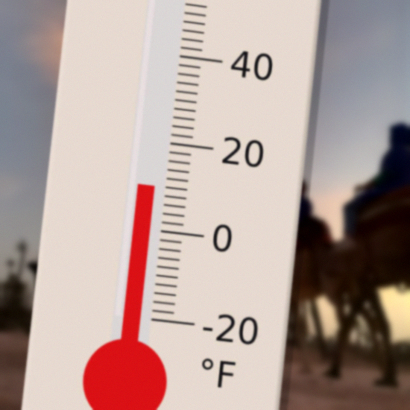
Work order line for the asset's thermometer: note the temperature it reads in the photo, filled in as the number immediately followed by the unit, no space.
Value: 10°F
